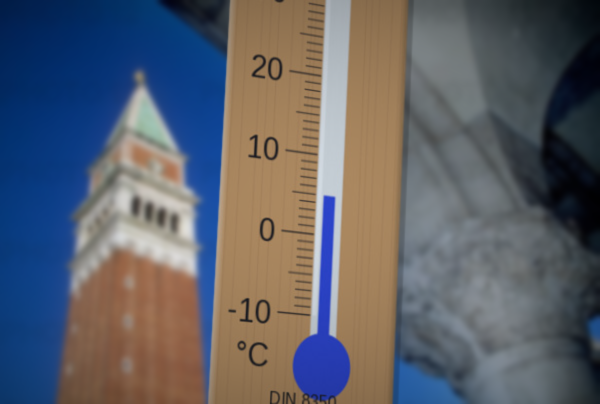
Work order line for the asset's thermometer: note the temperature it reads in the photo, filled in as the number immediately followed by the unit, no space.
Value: 5°C
